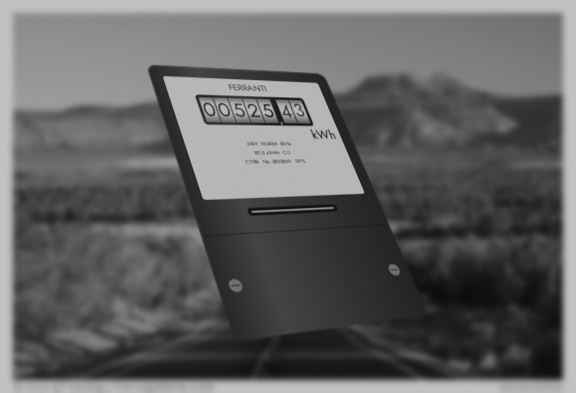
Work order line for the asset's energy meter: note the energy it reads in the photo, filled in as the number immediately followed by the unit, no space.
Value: 525.43kWh
